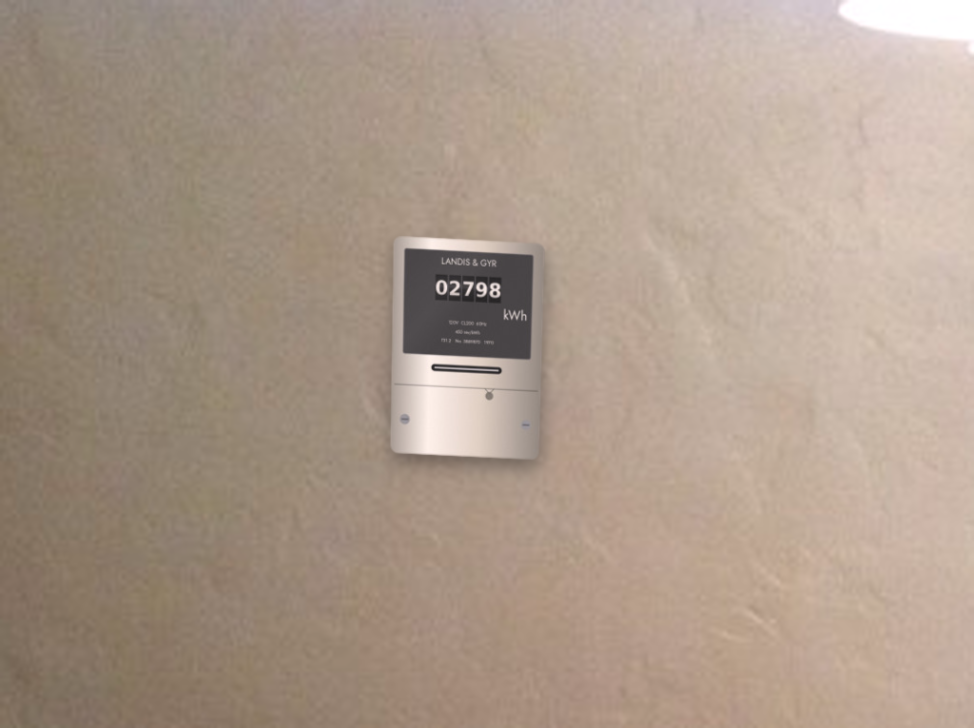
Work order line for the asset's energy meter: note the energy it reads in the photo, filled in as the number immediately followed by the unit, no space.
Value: 2798kWh
